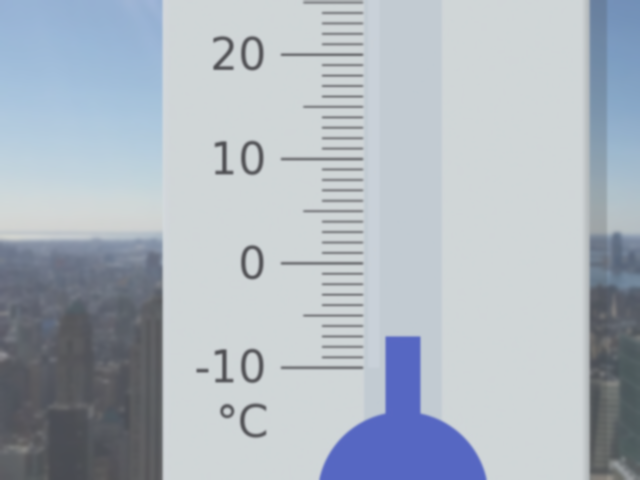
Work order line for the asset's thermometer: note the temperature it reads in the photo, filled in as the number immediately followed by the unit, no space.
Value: -7°C
